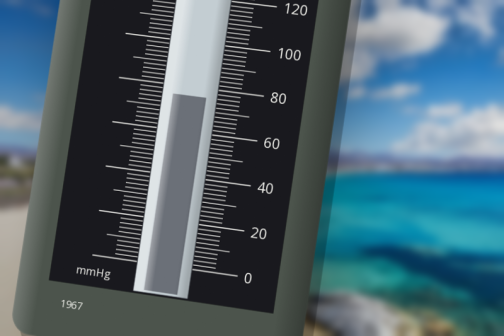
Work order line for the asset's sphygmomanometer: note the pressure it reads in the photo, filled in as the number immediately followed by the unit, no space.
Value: 76mmHg
